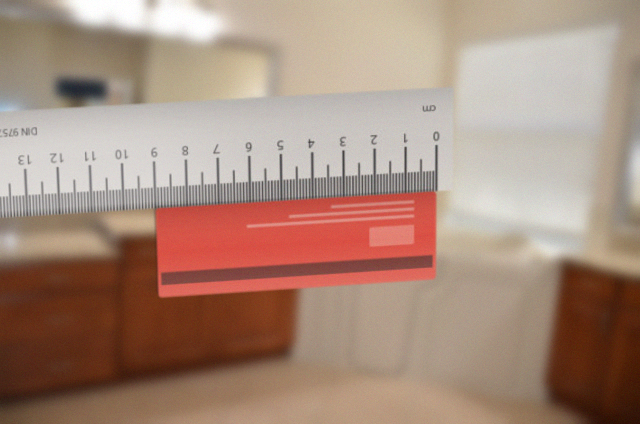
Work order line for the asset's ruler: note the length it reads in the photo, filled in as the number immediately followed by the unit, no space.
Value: 9cm
